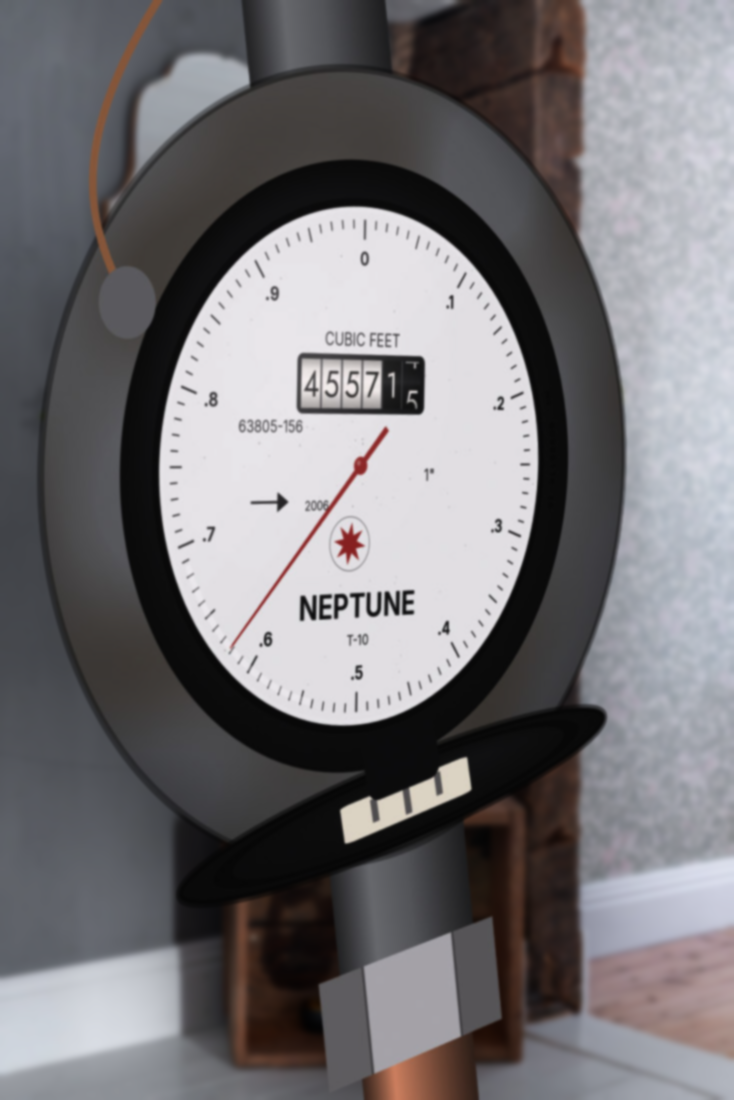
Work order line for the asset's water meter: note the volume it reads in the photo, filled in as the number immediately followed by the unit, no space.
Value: 455714.62ft³
